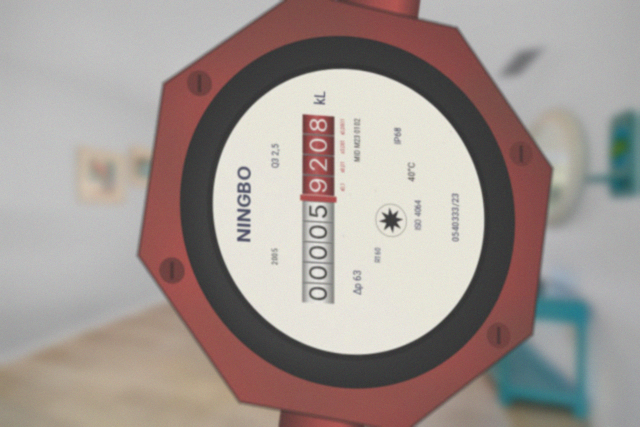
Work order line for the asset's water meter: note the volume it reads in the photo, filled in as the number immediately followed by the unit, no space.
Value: 5.9208kL
